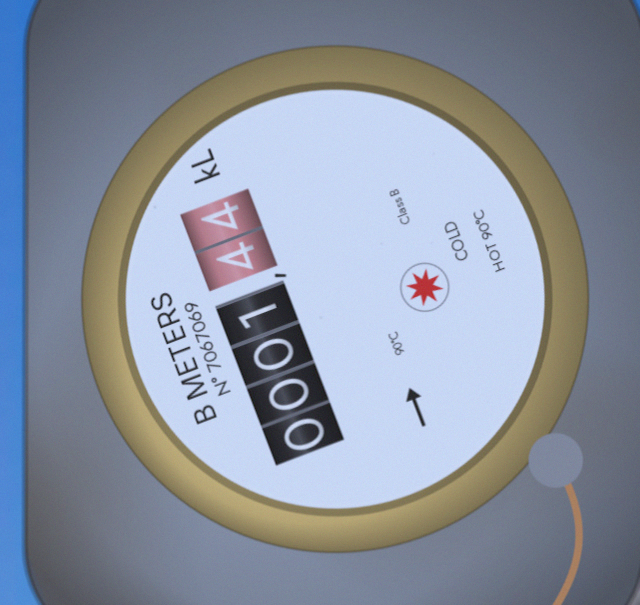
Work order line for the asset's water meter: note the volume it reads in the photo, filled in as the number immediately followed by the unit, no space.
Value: 1.44kL
